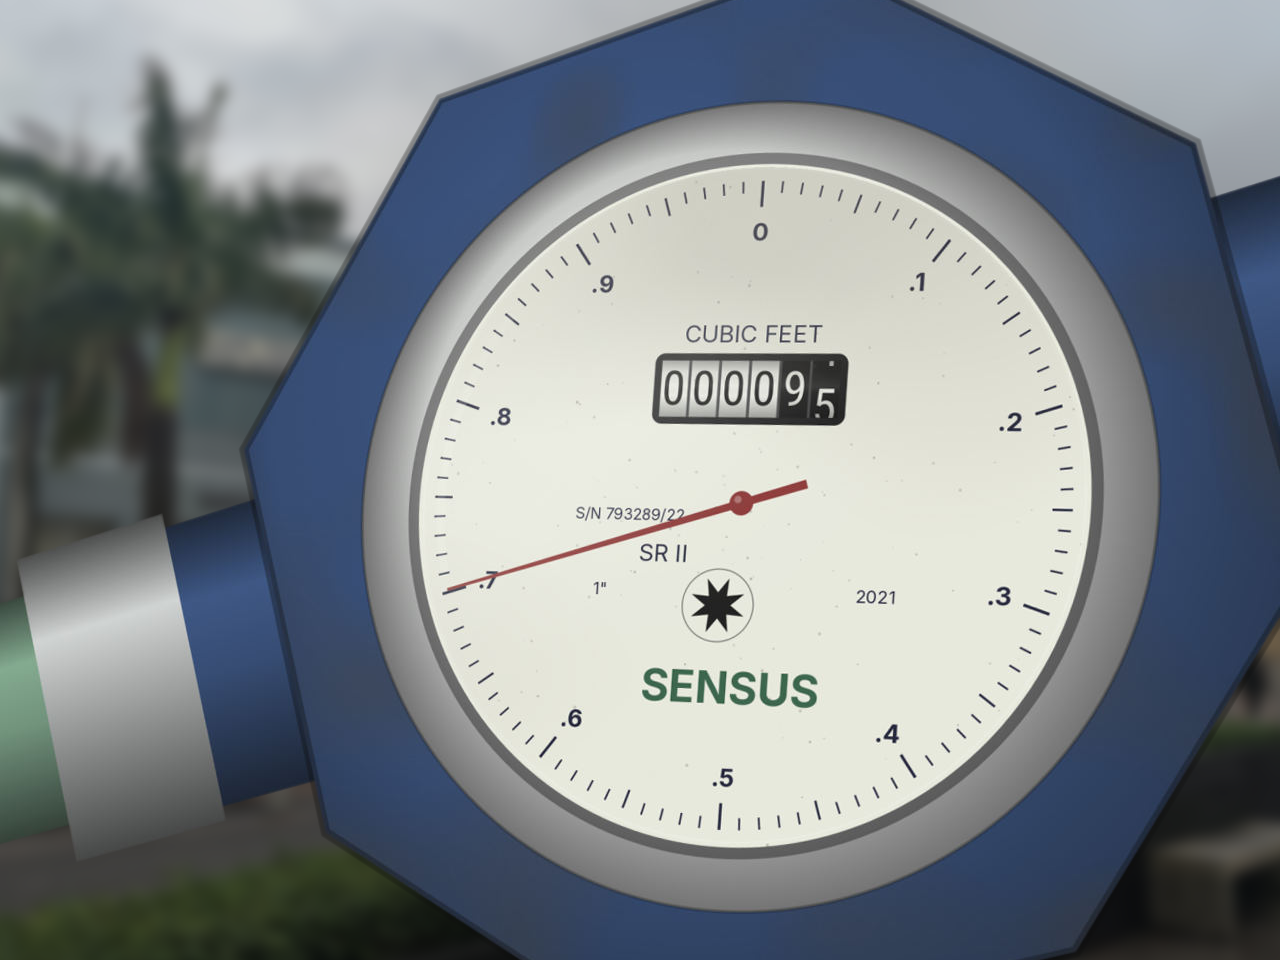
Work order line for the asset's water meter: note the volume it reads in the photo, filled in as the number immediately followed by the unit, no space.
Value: 94.70ft³
